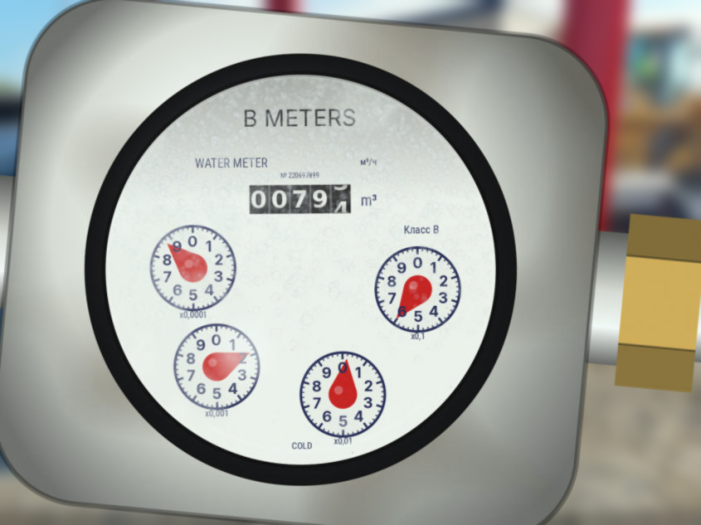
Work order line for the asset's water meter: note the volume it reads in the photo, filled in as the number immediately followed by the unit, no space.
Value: 793.6018m³
